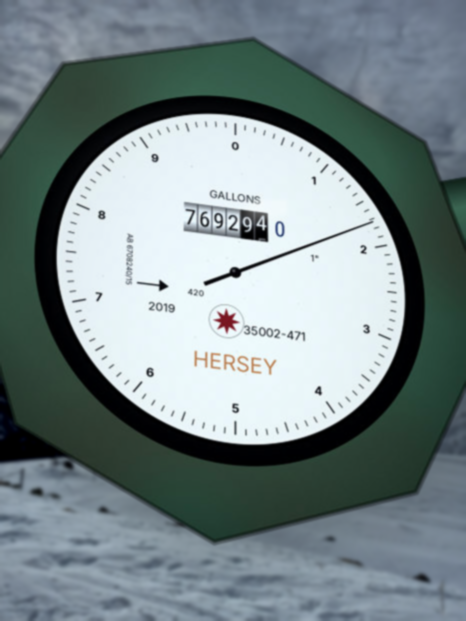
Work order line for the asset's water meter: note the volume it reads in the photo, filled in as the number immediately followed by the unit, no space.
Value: 7692941.7gal
